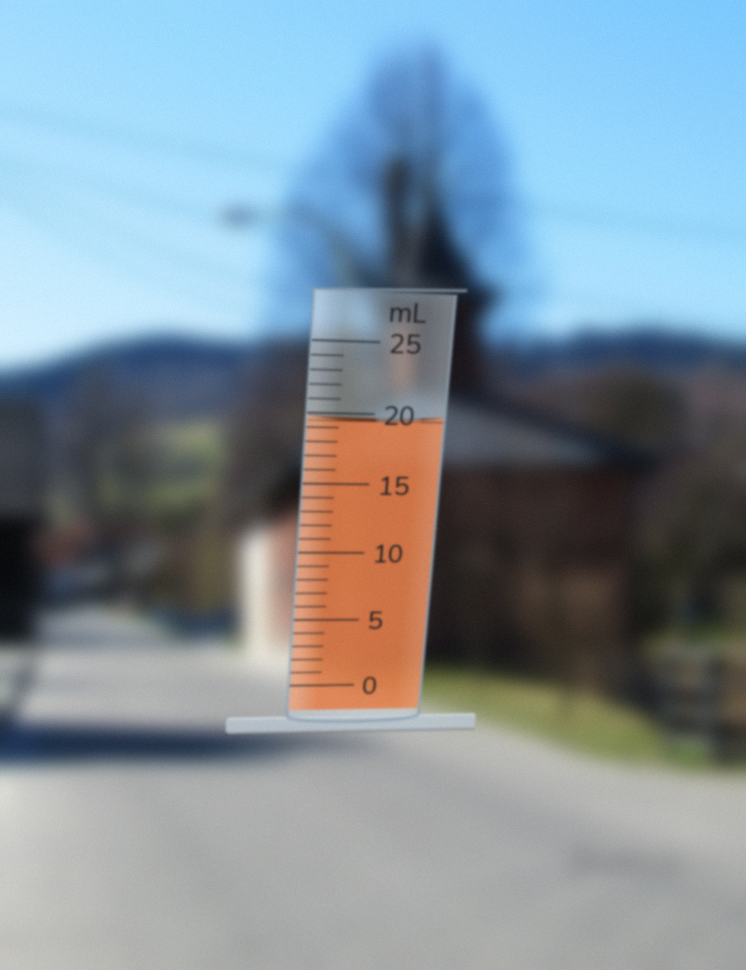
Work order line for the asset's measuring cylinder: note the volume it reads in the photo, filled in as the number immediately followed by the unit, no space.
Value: 19.5mL
